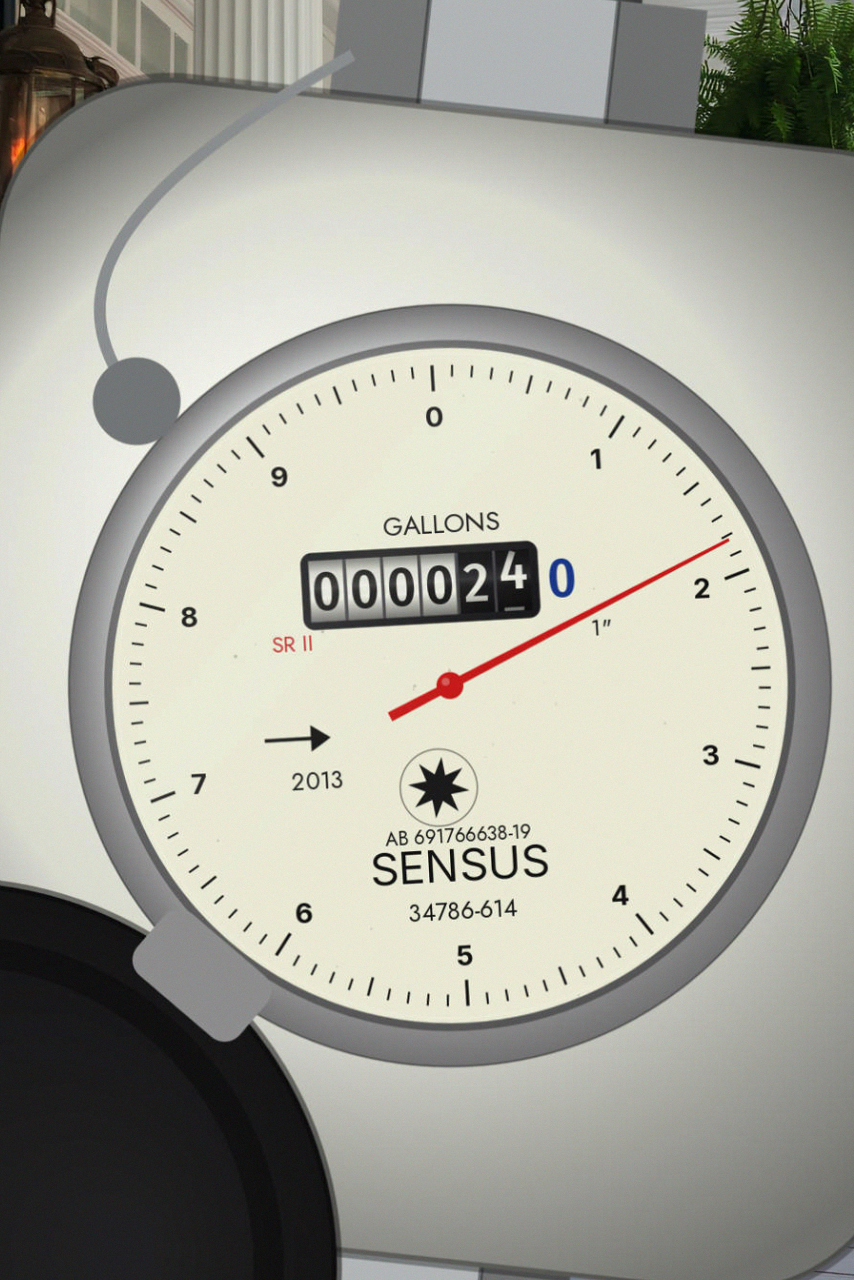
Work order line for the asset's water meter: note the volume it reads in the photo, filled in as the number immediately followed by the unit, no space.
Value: 241.8gal
